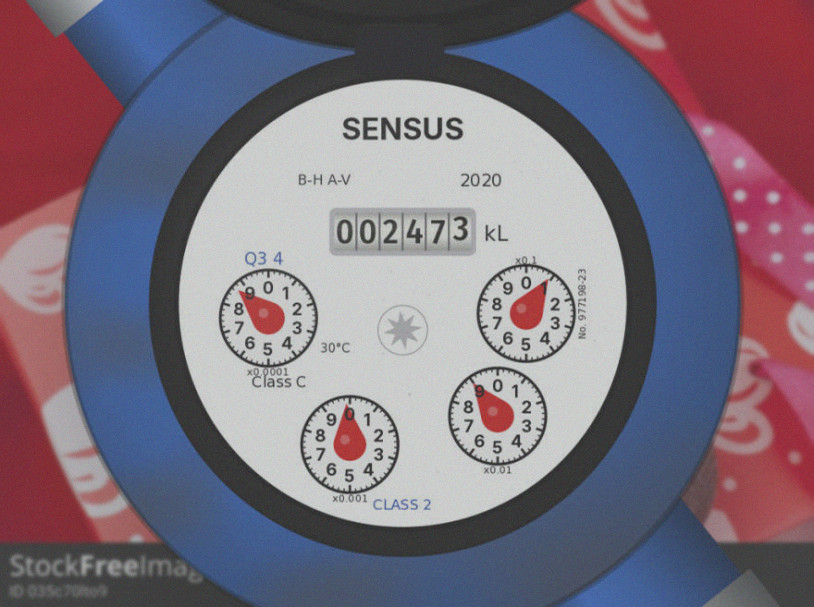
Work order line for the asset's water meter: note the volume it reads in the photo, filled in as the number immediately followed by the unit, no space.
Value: 2473.0898kL
